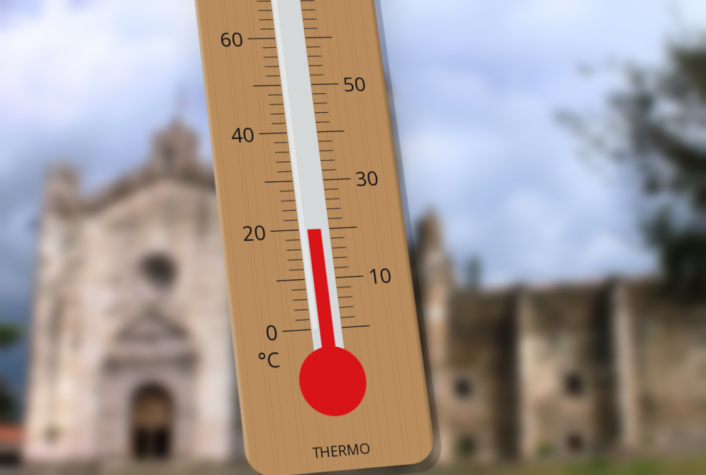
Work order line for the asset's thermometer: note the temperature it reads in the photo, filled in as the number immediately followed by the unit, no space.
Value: 20°C
